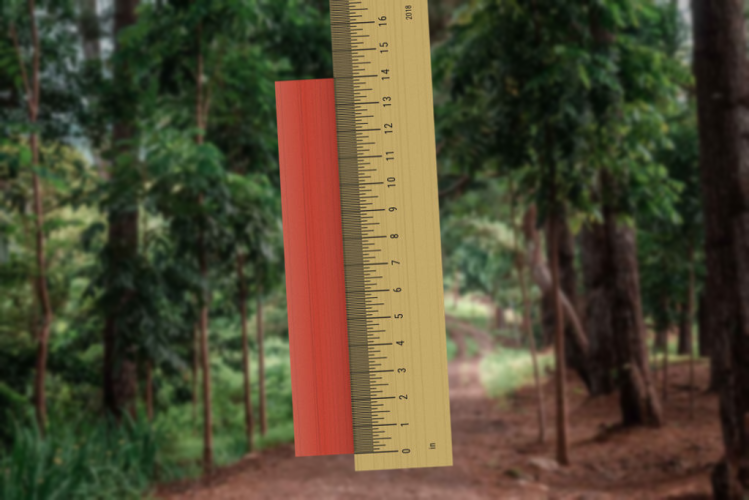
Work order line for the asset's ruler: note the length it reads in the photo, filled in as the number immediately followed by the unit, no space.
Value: 14in
